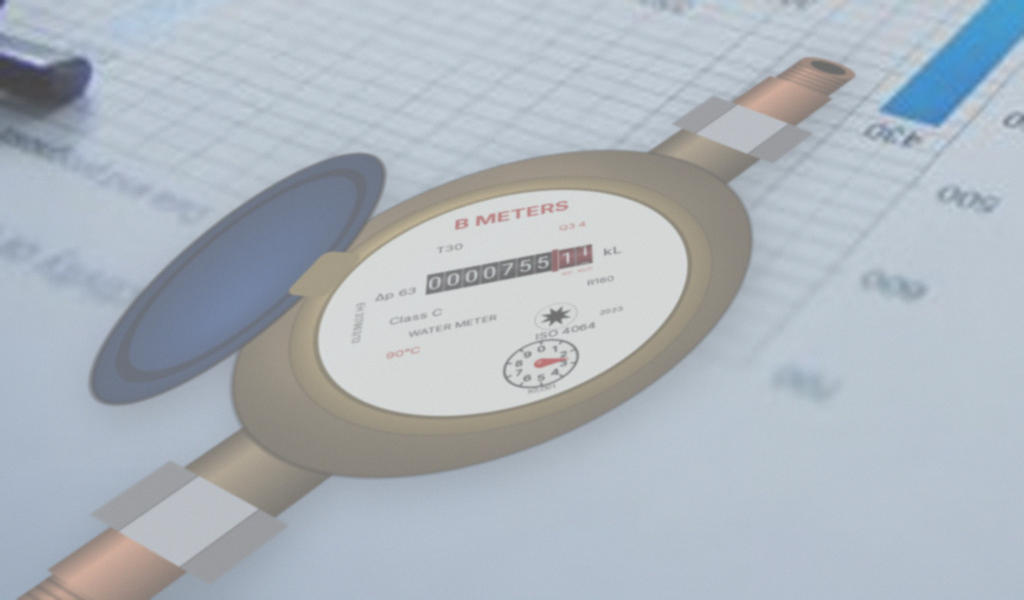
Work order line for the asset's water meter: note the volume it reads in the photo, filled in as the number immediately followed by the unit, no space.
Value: 755.112kL
